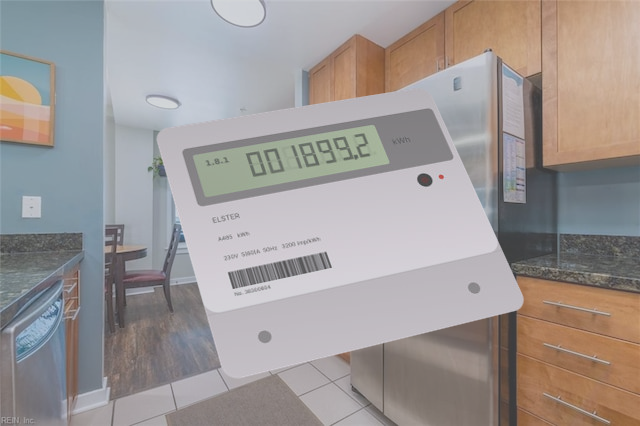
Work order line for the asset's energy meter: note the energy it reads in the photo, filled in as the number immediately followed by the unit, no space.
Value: 1899.2kWh
